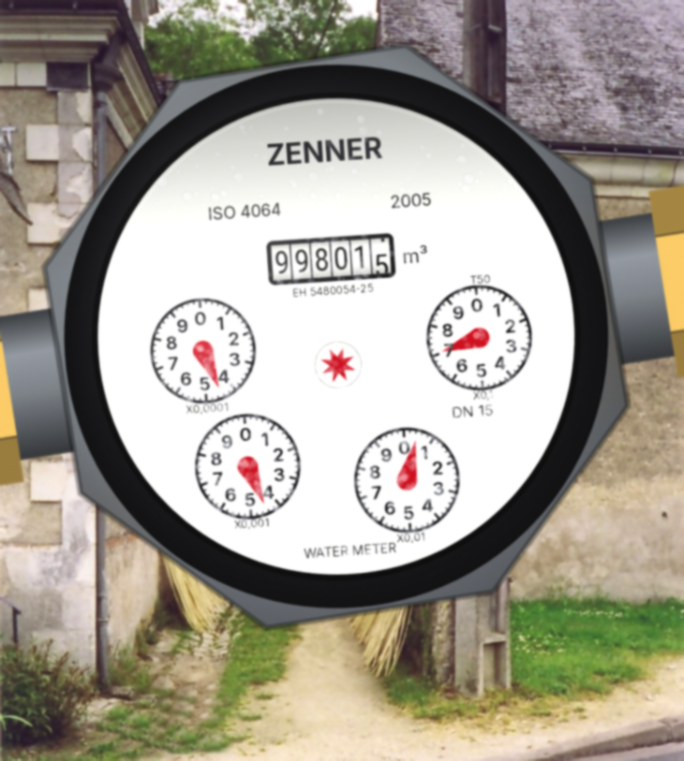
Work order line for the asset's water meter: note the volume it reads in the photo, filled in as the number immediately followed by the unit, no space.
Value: 998014.7044m³
